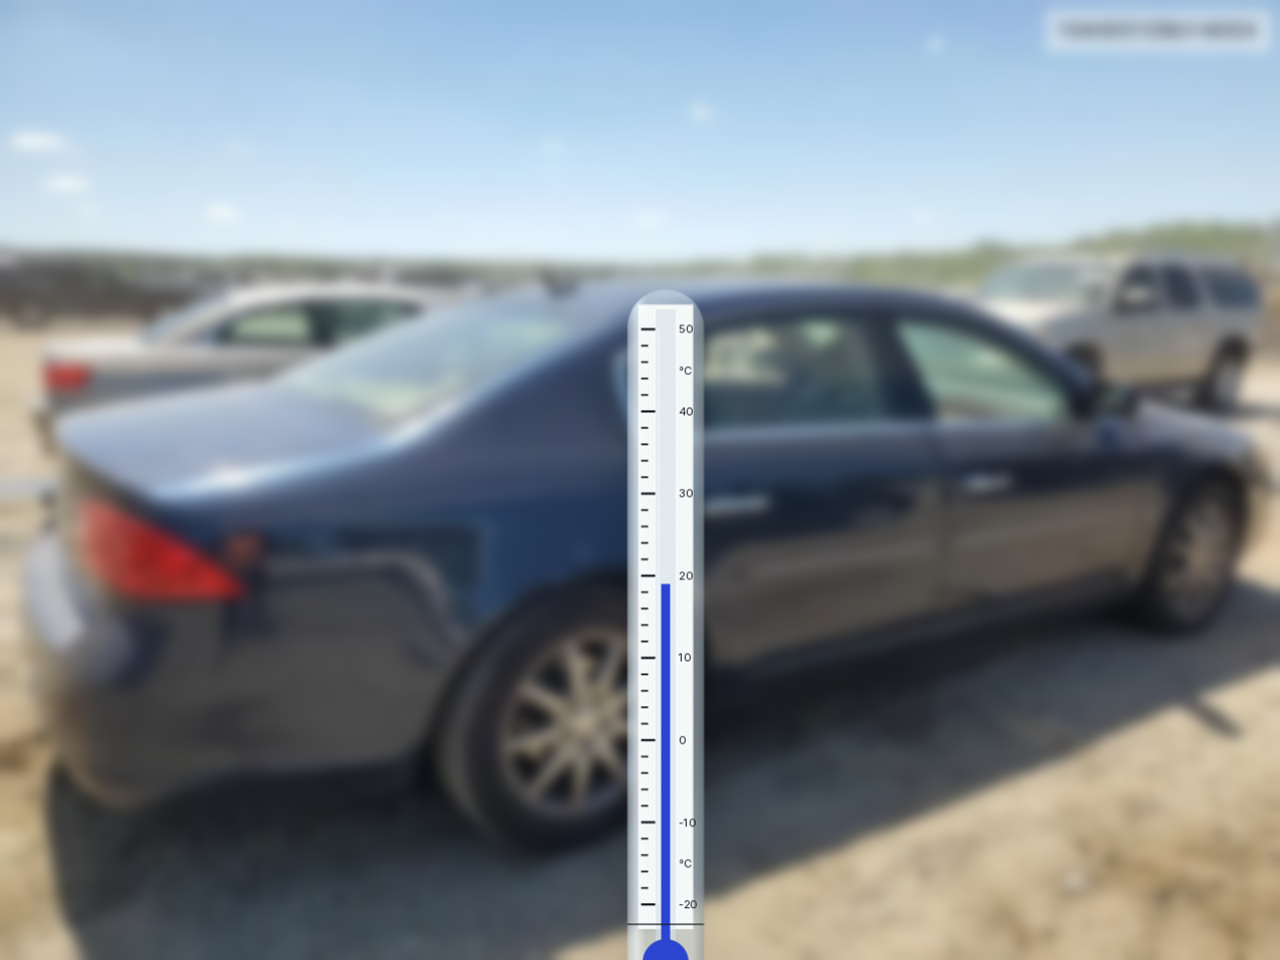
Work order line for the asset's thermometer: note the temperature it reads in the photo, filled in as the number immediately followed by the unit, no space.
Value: 19°C
